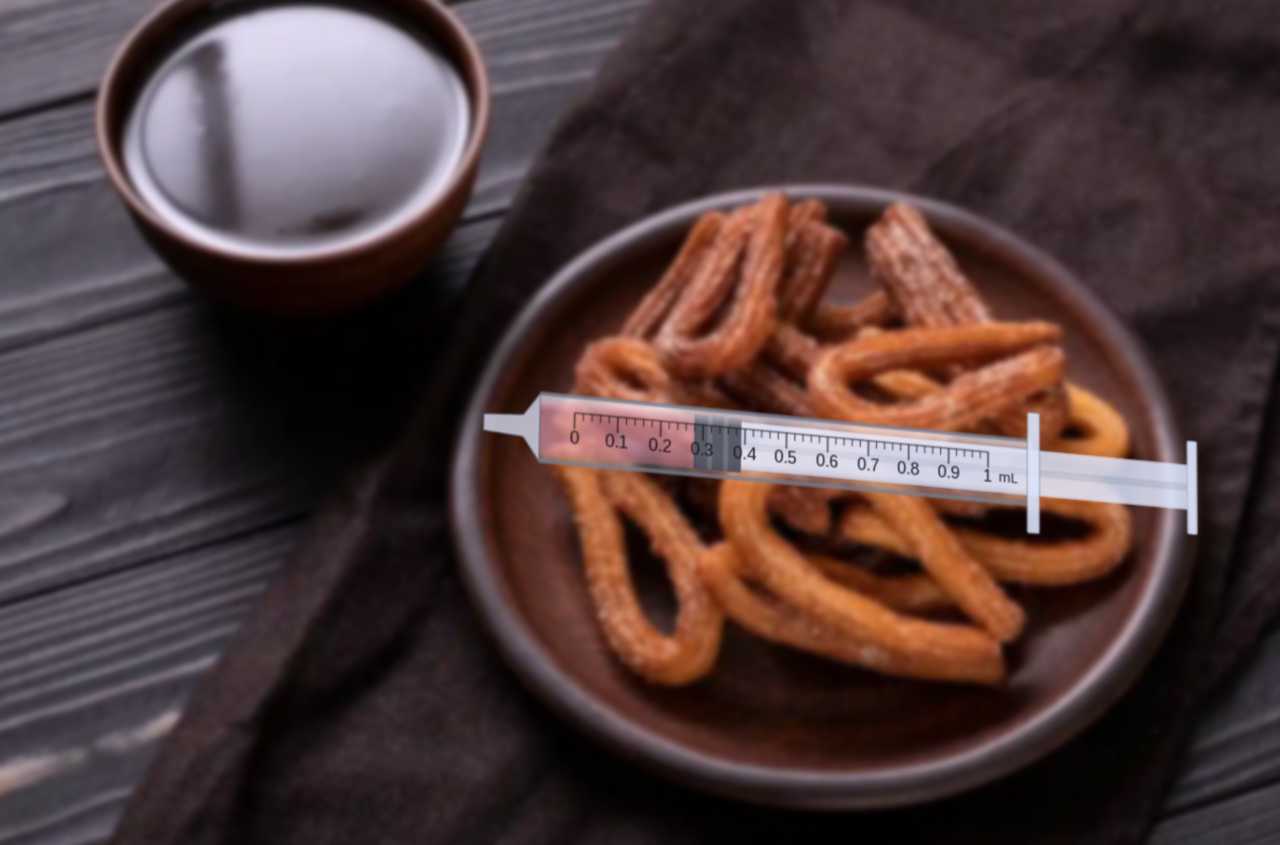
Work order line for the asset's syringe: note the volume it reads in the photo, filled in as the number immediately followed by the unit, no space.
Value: 0.28mL
